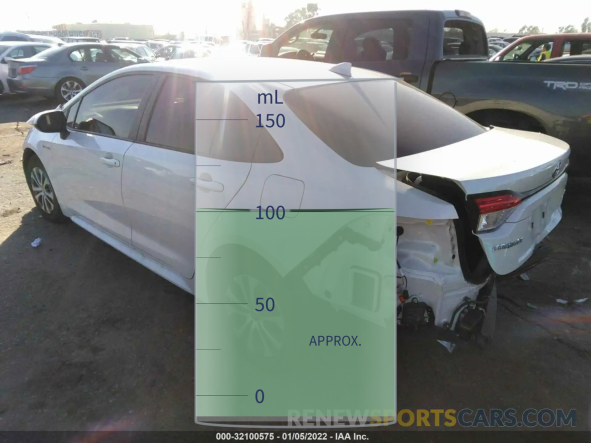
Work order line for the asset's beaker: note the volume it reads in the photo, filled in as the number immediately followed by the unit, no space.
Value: 100mL
